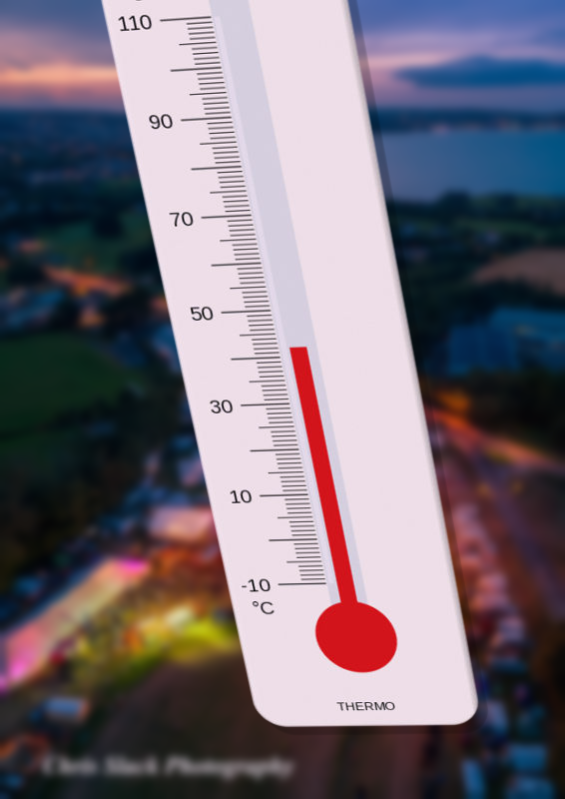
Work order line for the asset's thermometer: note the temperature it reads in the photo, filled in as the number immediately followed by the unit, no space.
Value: 42°C
